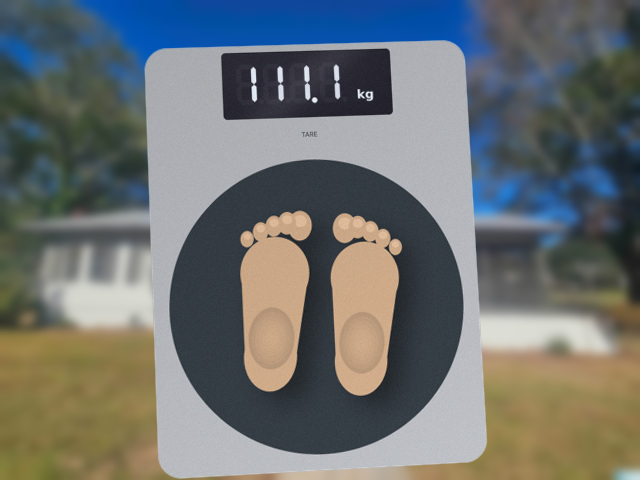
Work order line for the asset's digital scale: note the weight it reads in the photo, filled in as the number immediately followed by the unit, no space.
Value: 111.1kg
